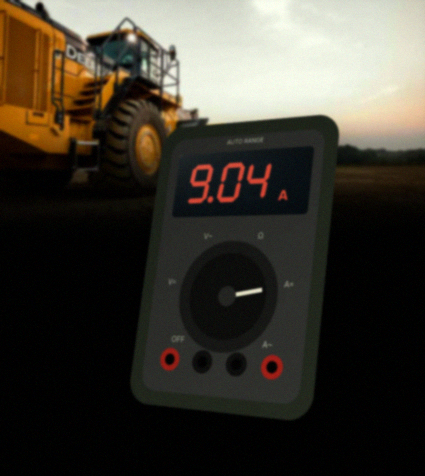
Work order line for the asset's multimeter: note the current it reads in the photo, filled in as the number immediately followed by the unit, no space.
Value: 9.04A
